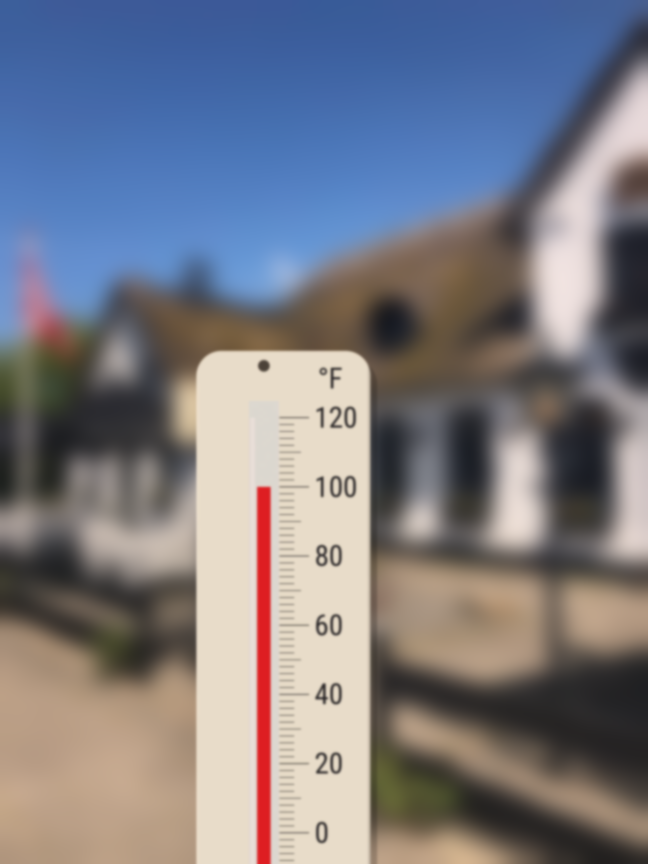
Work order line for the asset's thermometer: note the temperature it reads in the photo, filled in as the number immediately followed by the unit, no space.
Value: 100°F
